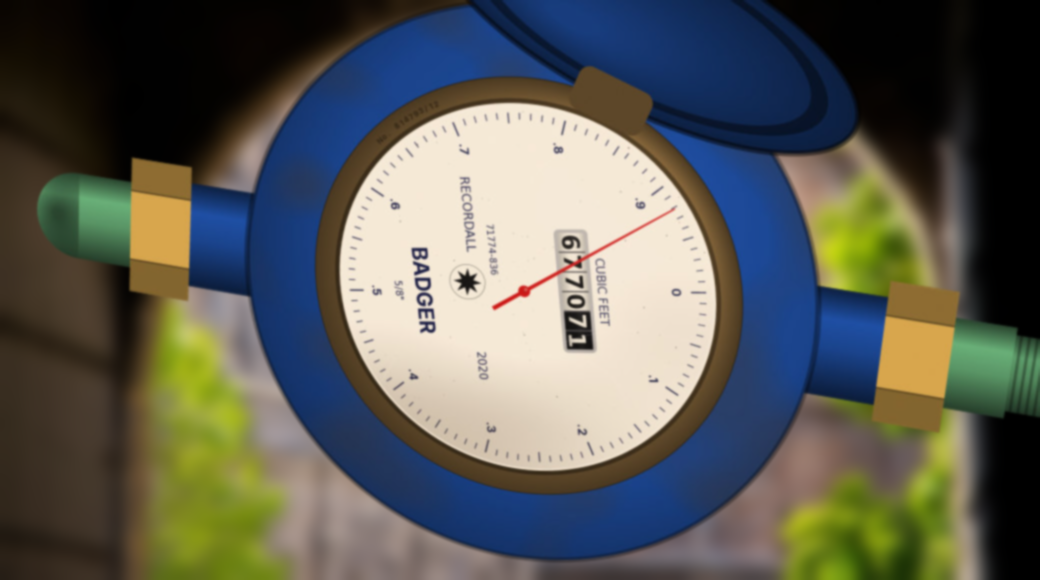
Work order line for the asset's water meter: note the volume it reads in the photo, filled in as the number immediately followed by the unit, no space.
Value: 677070.92ft³
